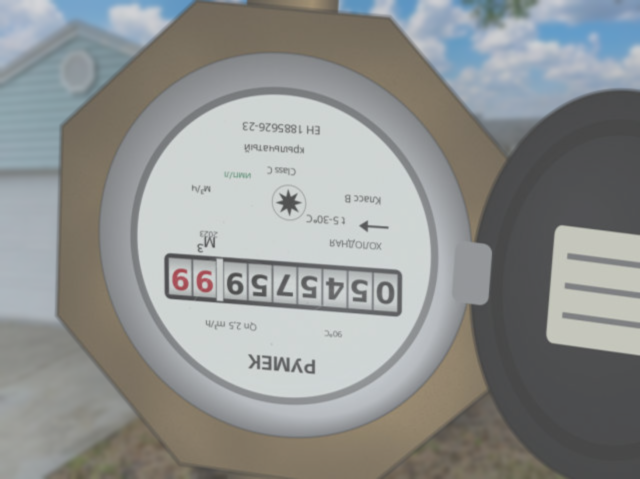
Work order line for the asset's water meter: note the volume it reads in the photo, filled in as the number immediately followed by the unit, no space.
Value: 545759.99m³
